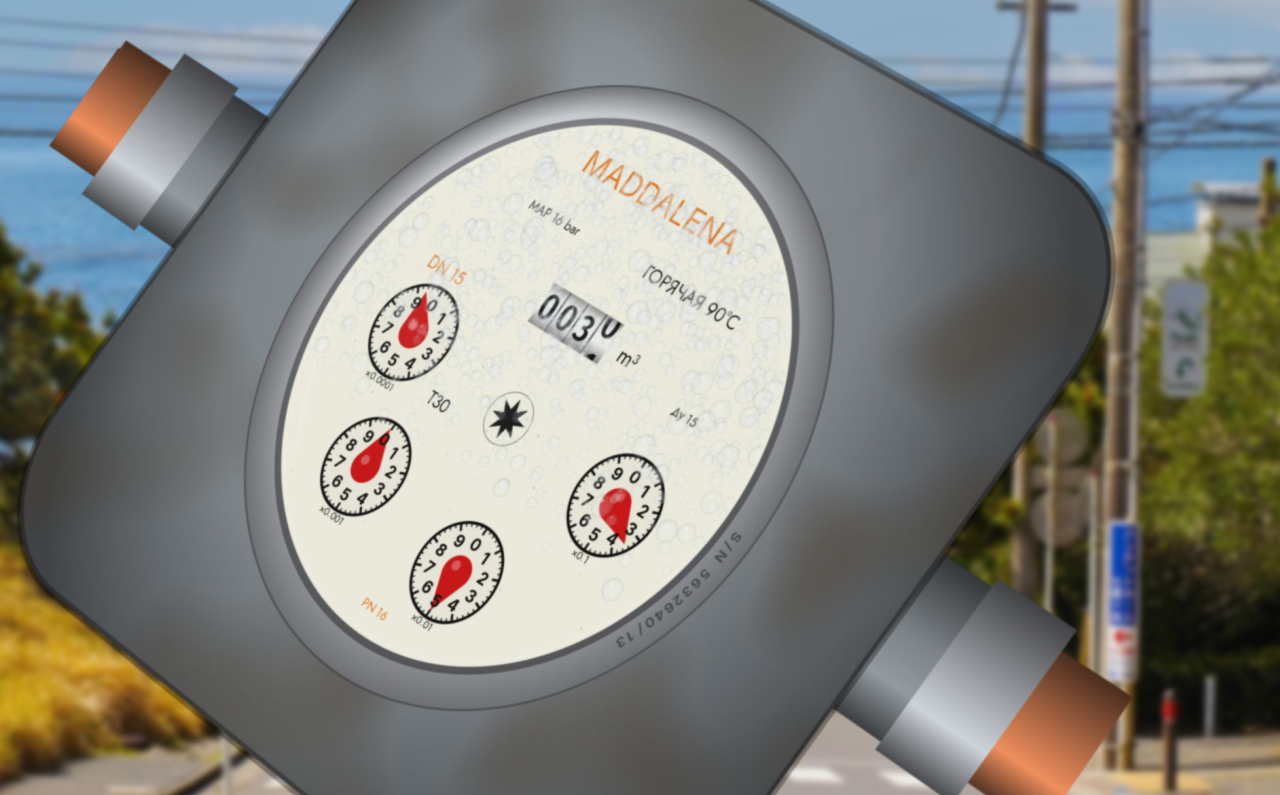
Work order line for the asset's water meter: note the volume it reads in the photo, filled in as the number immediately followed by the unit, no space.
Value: 30.3499m³
